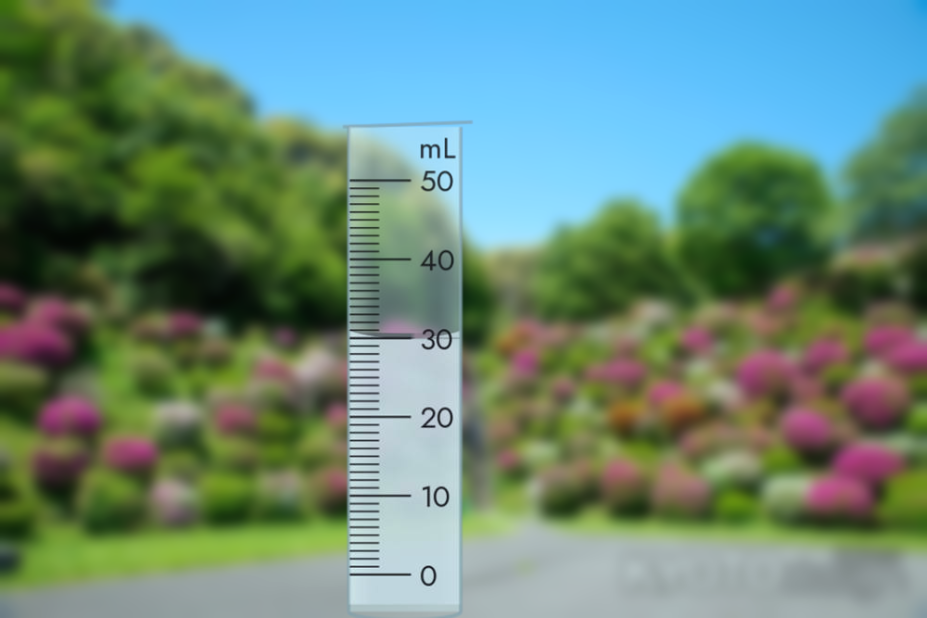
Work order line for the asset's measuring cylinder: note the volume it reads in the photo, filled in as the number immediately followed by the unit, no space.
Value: 30mL
